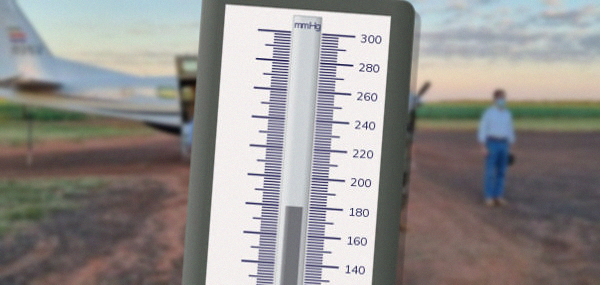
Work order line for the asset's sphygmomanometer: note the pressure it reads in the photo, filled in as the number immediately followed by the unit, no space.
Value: 180mmHg
